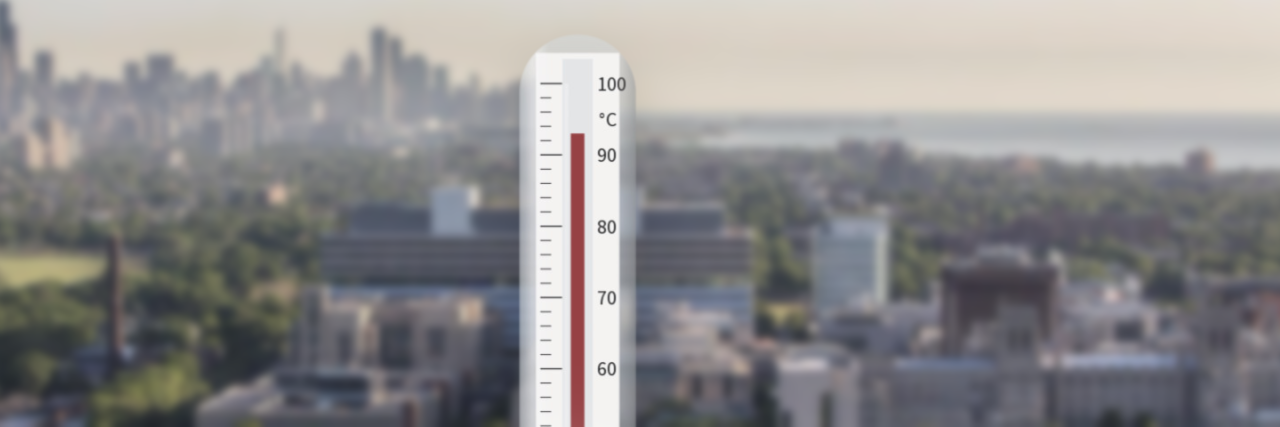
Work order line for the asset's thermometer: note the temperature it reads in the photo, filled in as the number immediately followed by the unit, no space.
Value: 93°C
